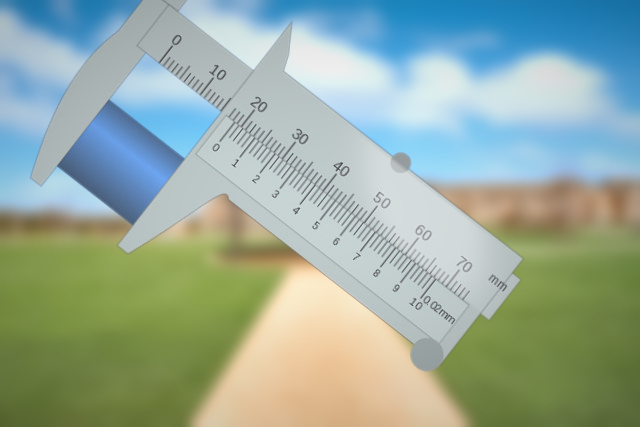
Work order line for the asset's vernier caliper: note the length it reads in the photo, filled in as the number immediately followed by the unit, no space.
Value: 18.5mm
